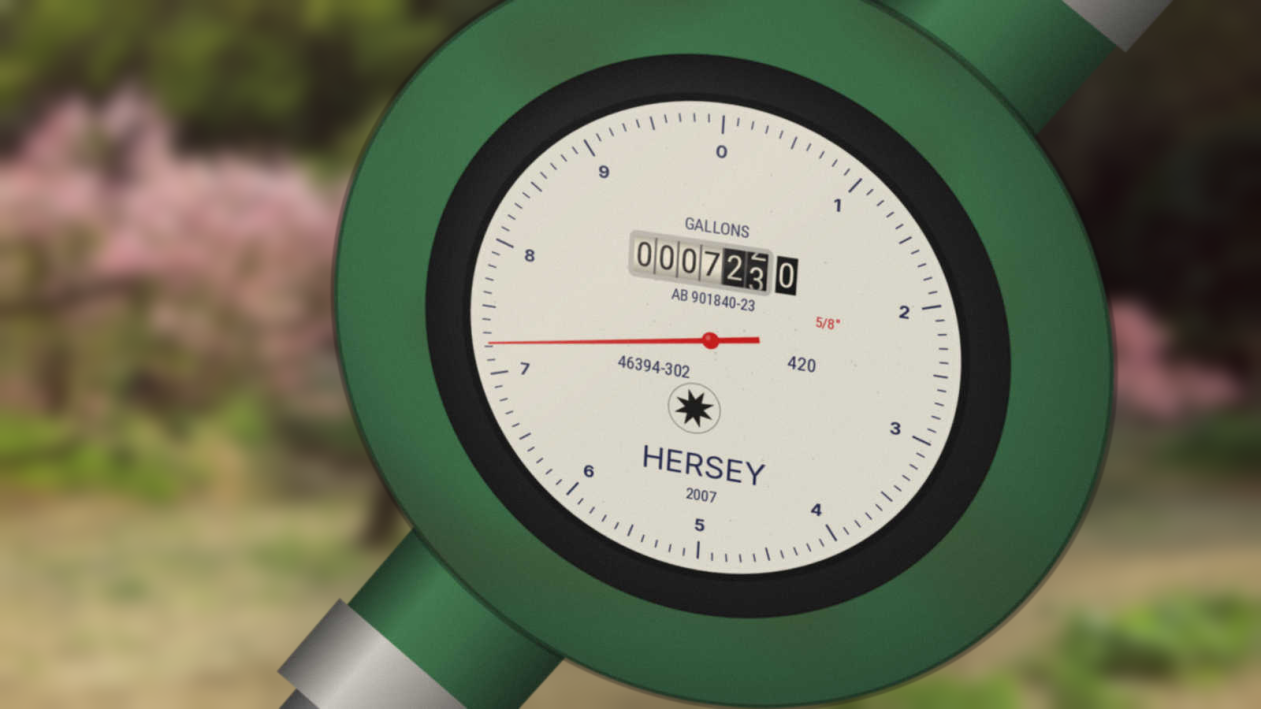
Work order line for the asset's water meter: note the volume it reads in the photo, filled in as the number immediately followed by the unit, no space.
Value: 7227.2gal
